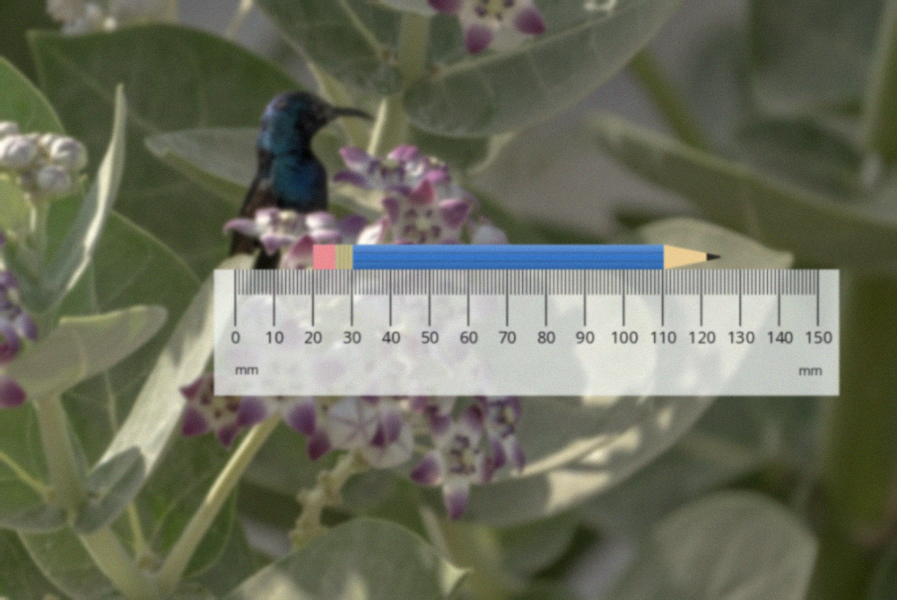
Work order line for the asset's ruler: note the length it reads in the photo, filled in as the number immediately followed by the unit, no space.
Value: 105mm
